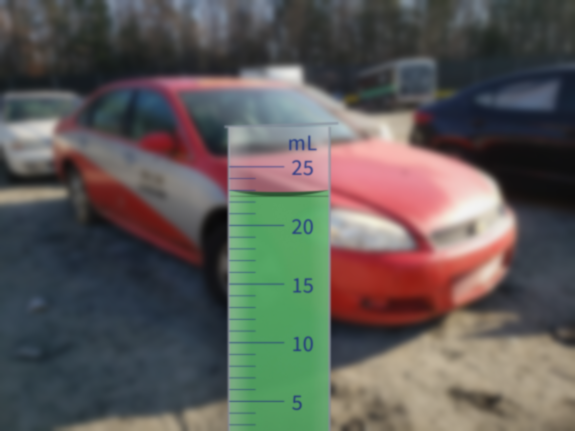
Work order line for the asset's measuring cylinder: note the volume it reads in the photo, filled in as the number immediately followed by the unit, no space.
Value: 22.5mL
